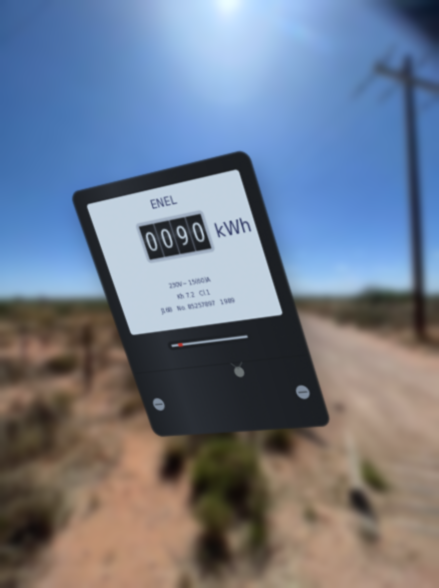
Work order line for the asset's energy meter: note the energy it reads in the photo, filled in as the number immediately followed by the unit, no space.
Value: 90kWh
